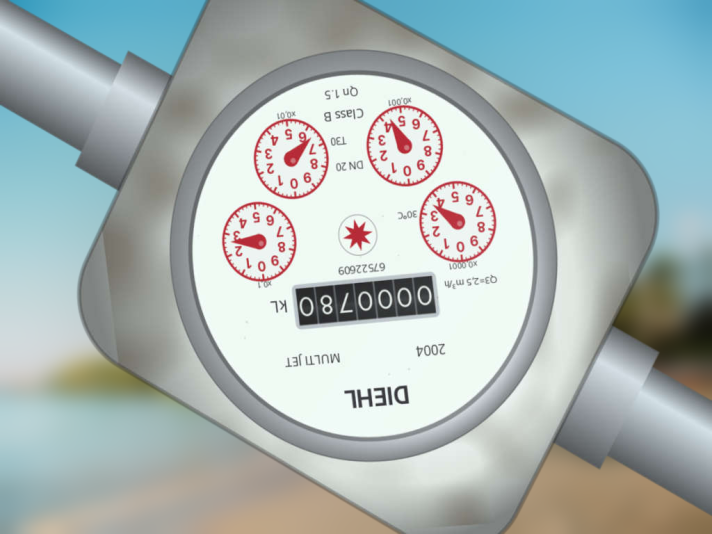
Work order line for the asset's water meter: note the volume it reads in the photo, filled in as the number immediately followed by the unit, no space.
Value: 780.2643kL
